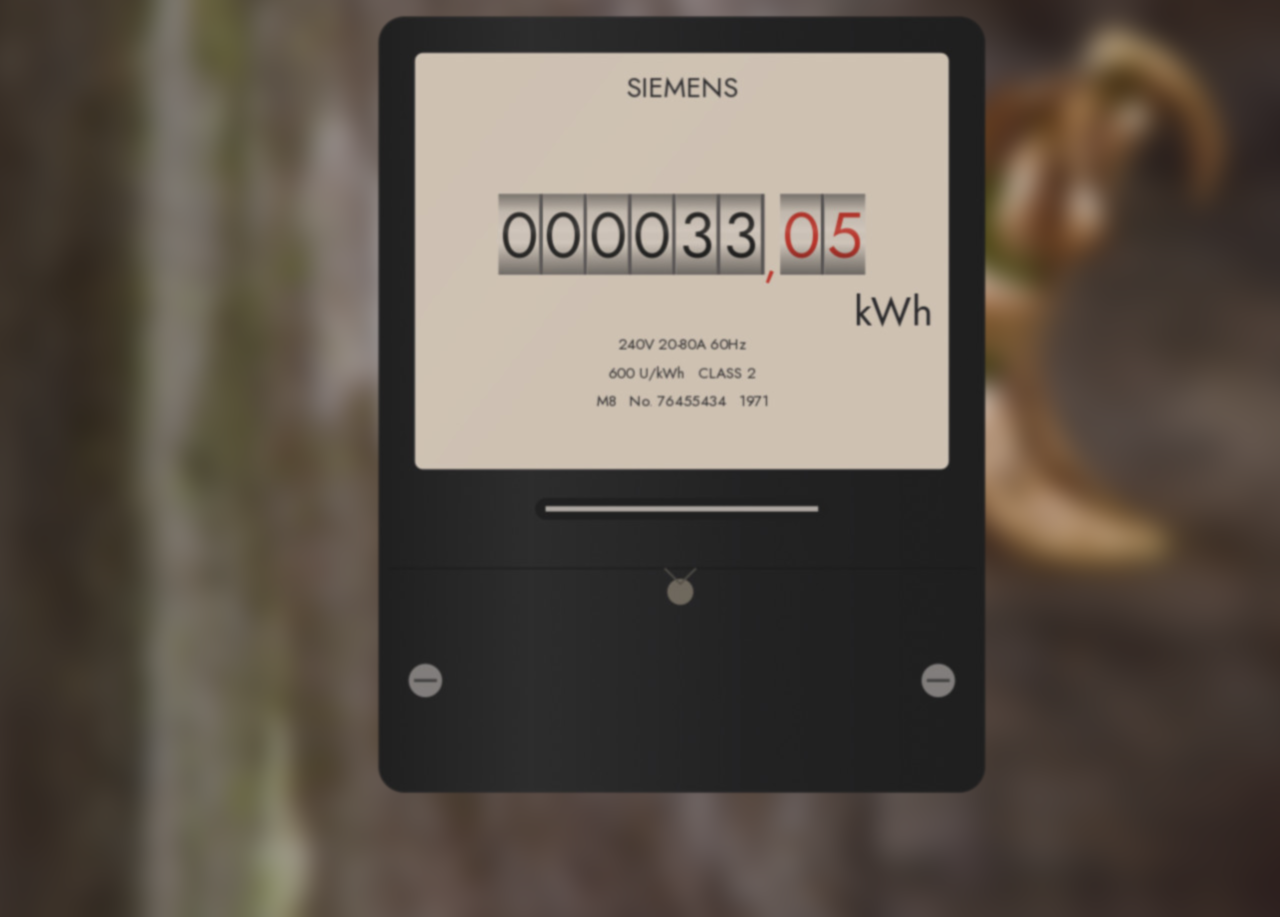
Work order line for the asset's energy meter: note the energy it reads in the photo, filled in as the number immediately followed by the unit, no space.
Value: 33.05kWh
